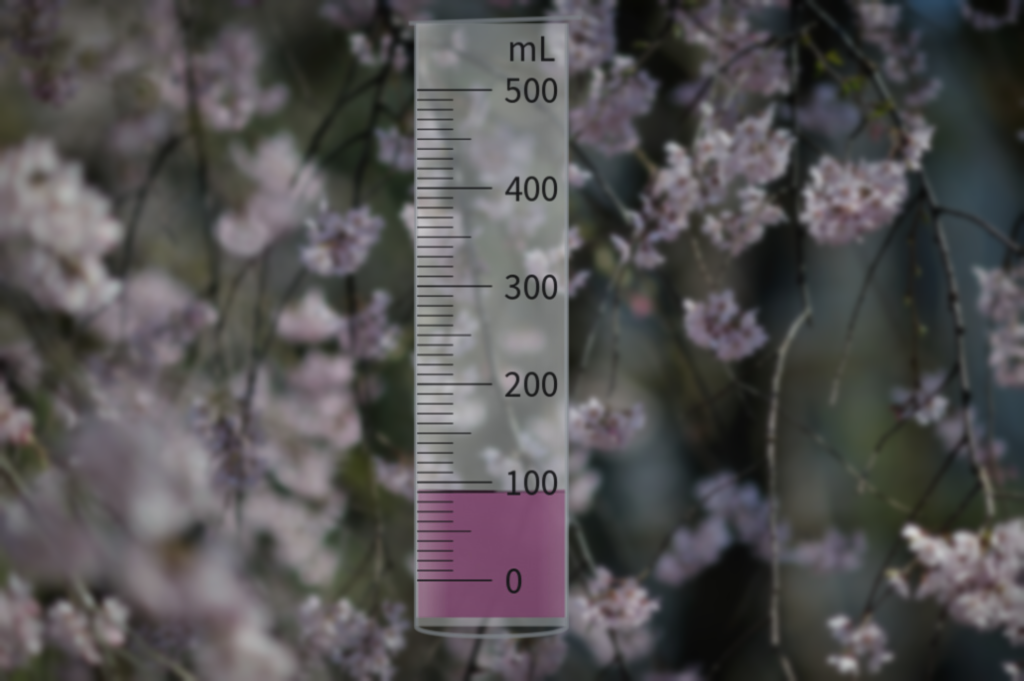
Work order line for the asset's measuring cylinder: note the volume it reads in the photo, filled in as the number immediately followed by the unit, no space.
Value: 90mL
